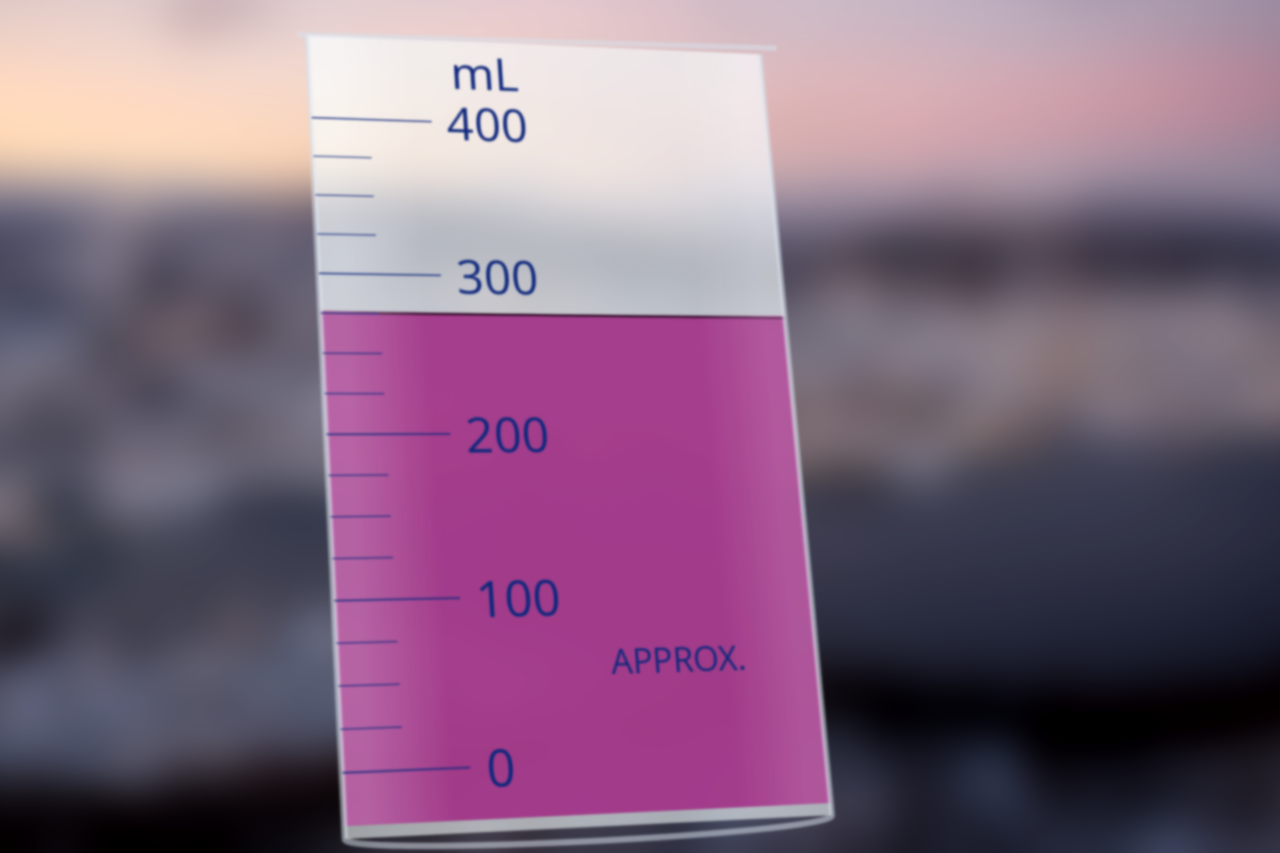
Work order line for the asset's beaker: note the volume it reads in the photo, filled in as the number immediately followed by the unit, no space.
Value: 275mL
